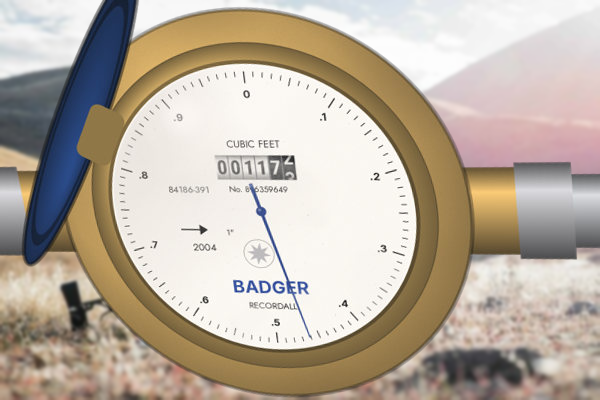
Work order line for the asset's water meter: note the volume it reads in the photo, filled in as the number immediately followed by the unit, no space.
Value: 1172.46ft³
